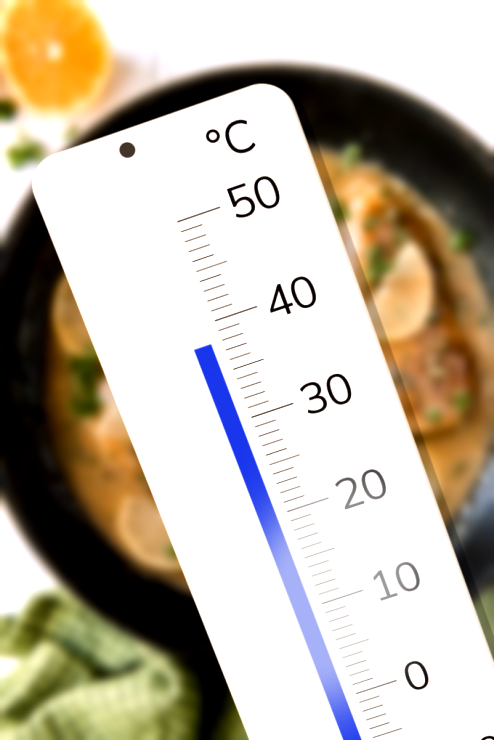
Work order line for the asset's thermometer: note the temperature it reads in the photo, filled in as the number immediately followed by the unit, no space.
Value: 38°C
